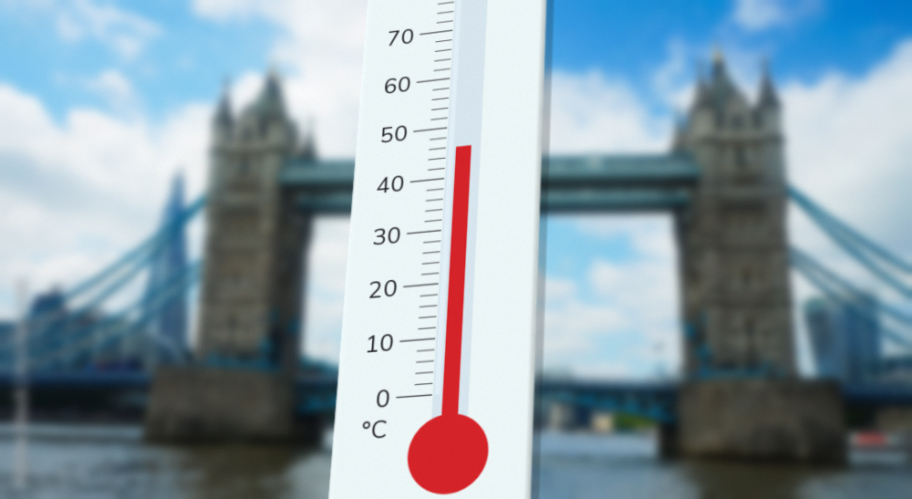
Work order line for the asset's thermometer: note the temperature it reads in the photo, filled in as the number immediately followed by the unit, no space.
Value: 46°C
